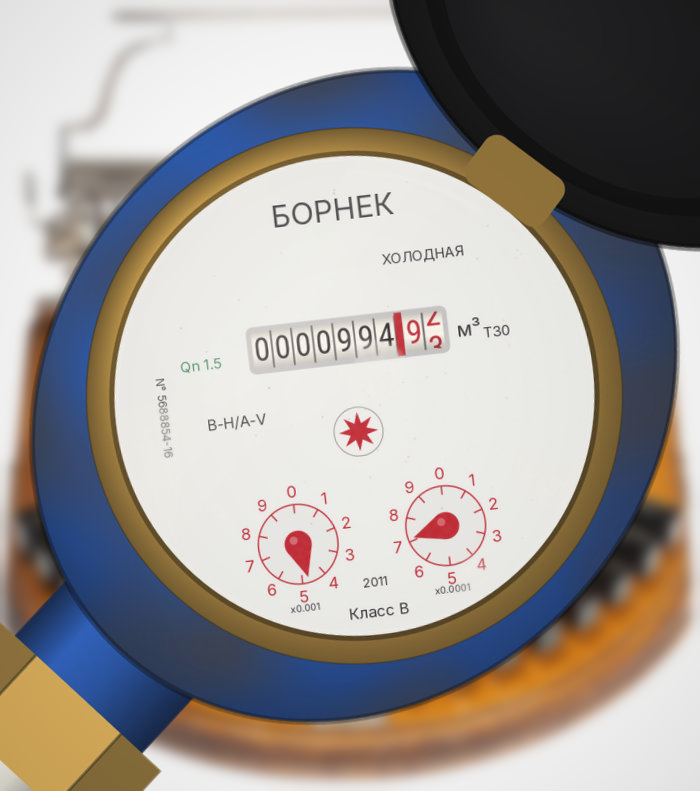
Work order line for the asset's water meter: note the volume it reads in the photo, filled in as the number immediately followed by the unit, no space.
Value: 994.9247m³
